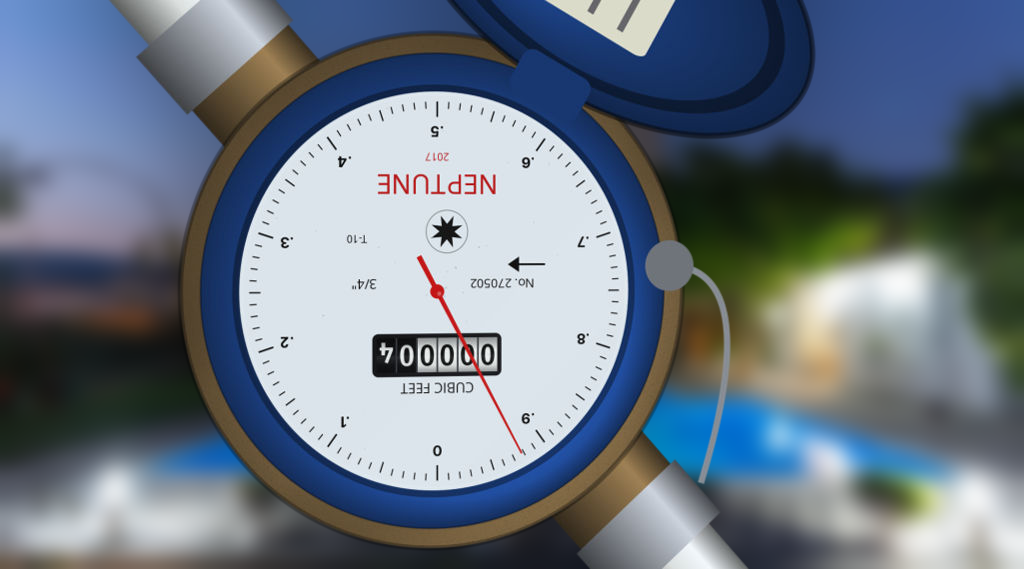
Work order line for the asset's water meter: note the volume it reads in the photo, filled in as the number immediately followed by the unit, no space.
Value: 3.92ft³
